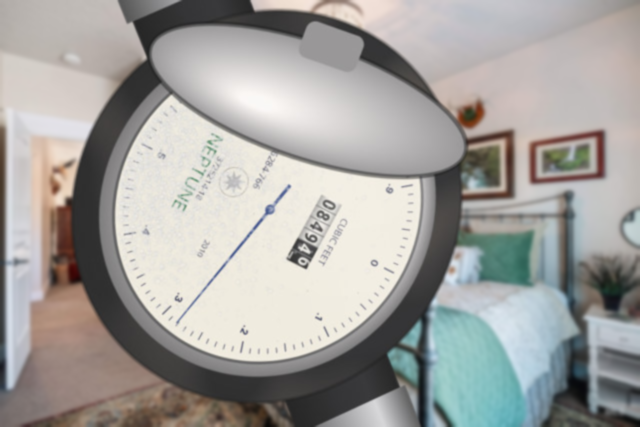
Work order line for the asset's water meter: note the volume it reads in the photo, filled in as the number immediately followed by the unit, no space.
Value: 84946.28ft³
